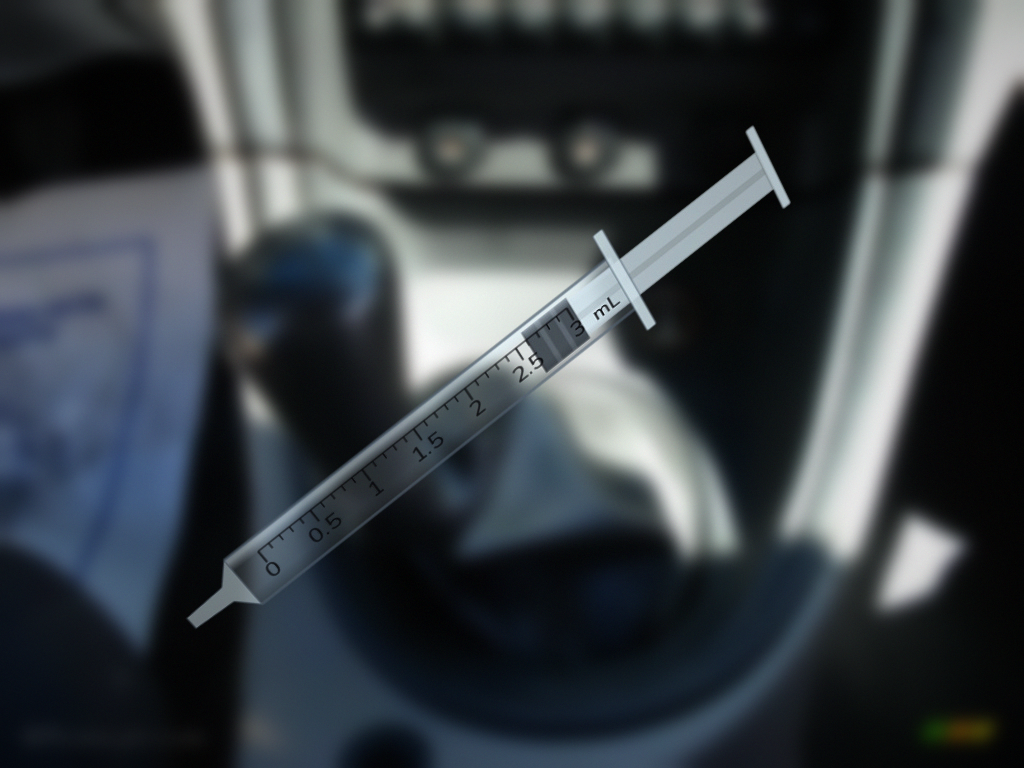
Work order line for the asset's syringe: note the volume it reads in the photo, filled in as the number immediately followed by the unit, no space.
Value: 2.6mL
